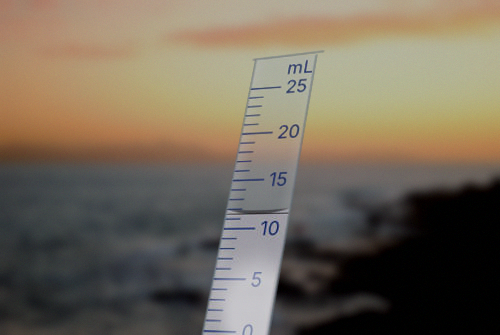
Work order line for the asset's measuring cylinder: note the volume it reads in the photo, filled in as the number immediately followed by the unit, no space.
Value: 11.5mL
